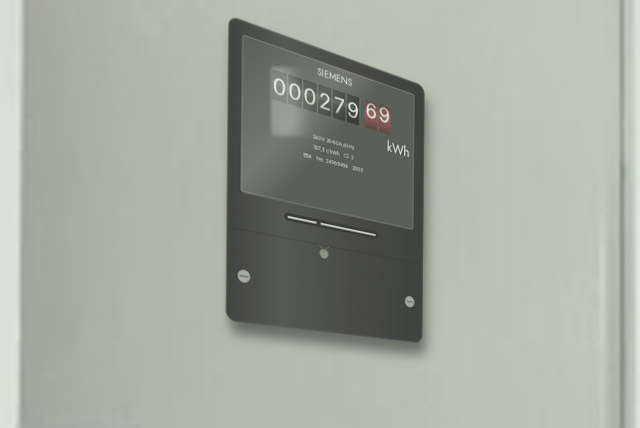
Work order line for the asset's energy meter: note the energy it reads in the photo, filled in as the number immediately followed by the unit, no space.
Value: 279.69kWh
